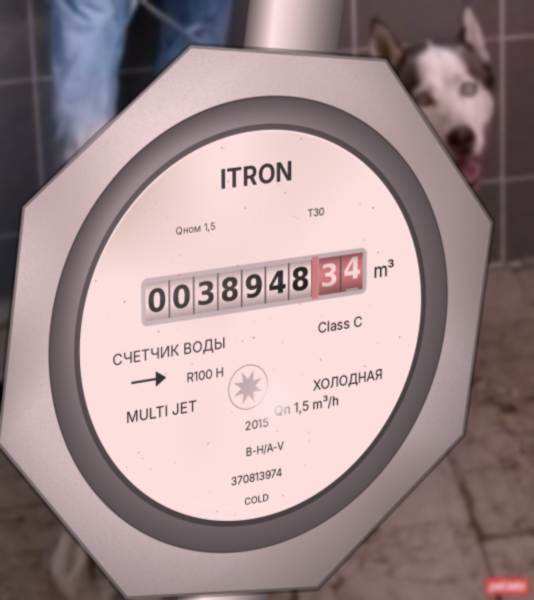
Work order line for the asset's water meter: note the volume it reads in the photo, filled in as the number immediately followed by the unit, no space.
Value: 38948.34m³
